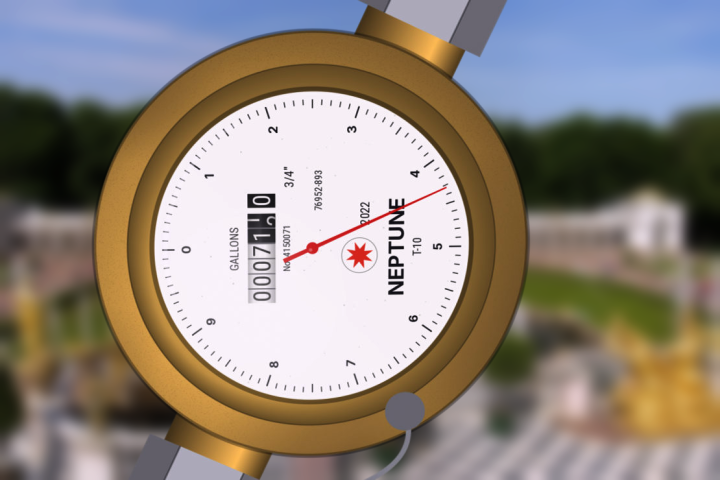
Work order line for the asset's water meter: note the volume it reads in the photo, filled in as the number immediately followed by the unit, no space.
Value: 7114.3gal
